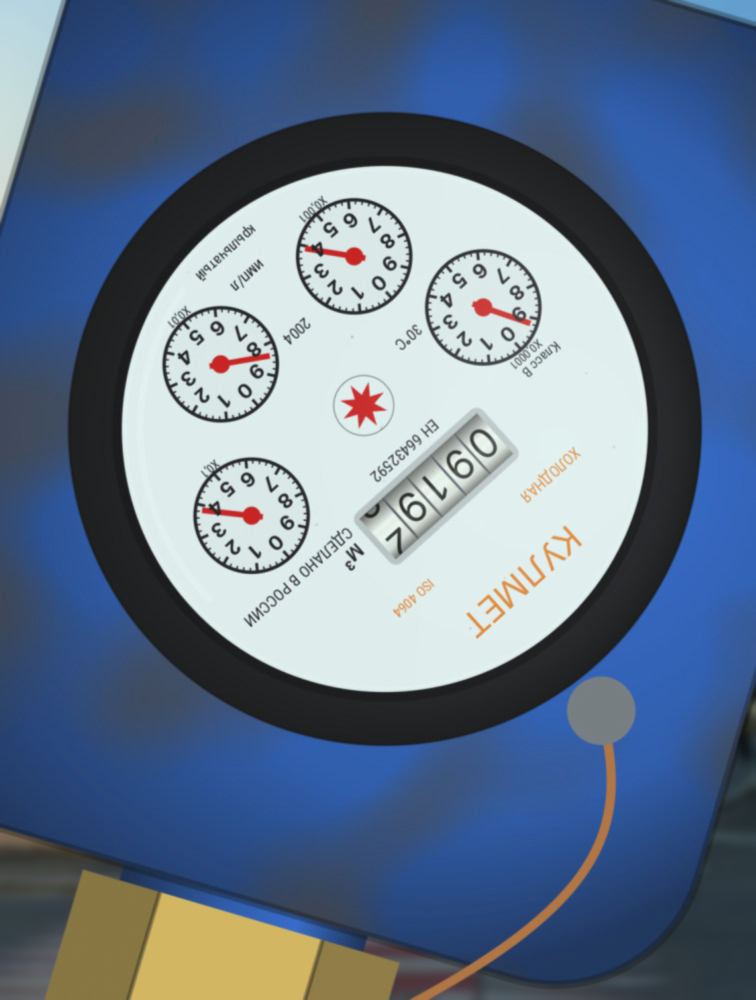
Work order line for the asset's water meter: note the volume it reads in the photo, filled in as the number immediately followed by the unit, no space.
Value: 9192.3839m³
